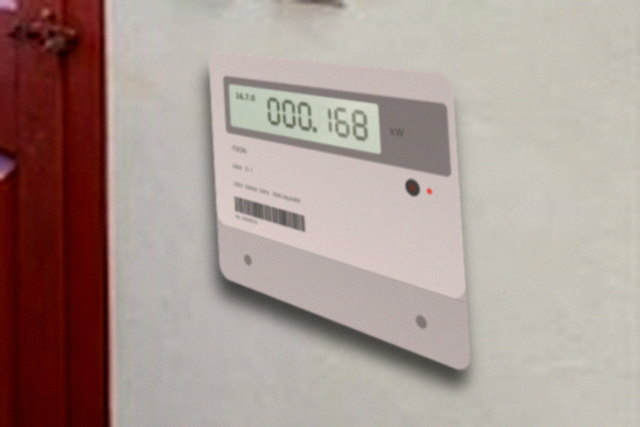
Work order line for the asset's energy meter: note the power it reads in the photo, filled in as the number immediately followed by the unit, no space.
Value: 0.168kW
